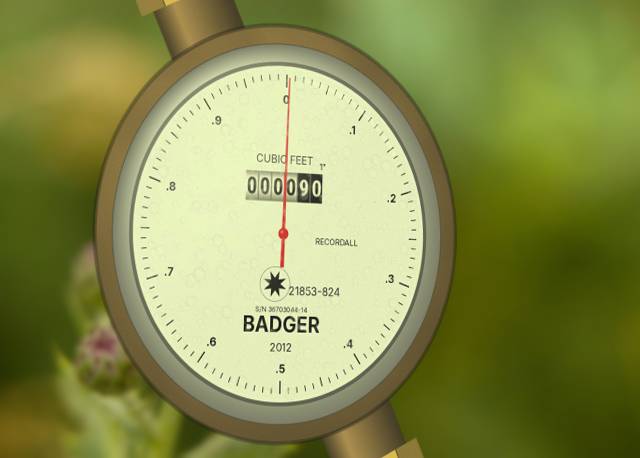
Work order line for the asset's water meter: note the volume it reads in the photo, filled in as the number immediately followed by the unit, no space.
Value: 90.00ft³
